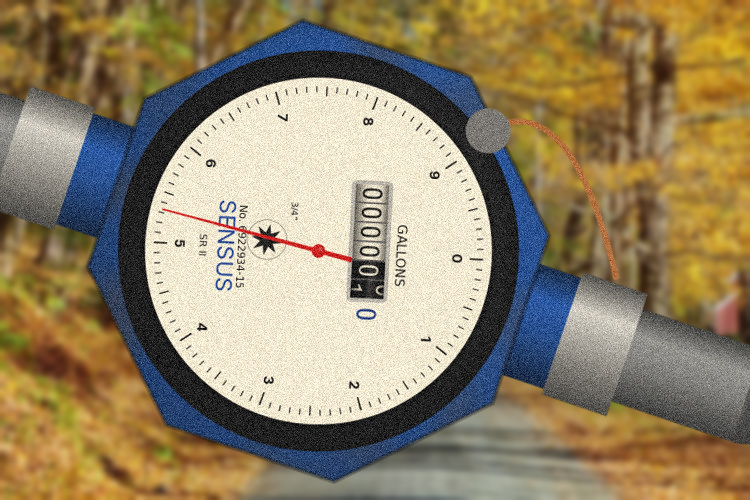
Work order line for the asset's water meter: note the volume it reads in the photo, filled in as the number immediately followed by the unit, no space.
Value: 5.3gal
